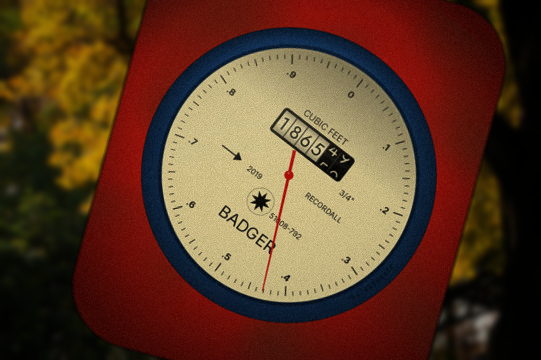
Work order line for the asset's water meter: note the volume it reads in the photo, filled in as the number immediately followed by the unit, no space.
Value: 186549.43ft³
